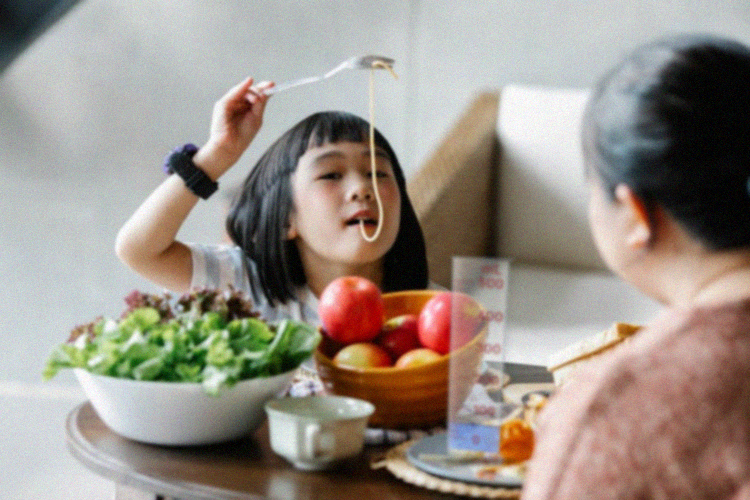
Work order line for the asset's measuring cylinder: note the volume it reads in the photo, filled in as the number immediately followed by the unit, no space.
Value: 50mL
